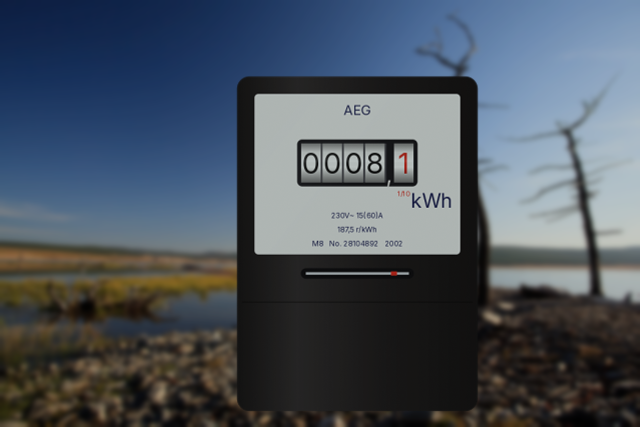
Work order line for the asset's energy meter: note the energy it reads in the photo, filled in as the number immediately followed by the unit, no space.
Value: 8.1kWh
